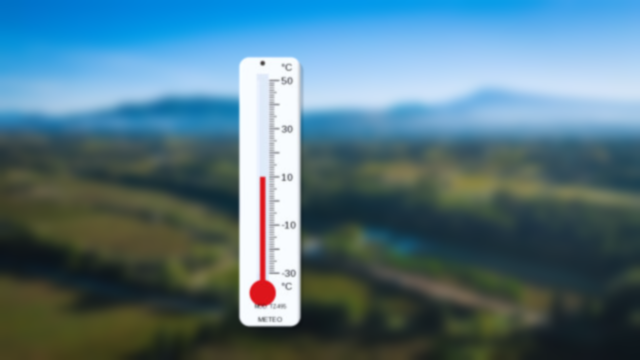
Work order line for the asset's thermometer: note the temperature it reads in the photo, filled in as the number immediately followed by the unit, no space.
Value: 10°C
